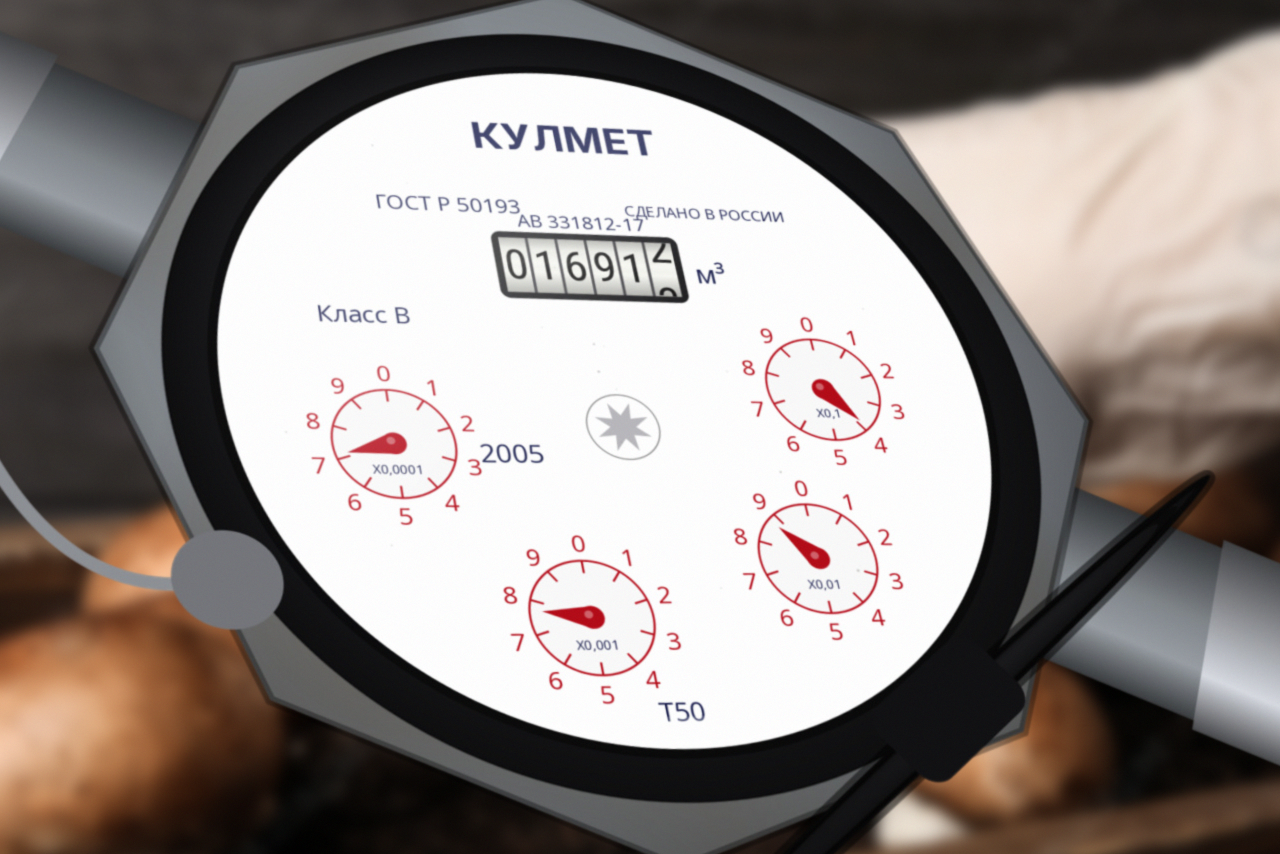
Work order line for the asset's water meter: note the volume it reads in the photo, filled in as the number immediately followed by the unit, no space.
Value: 16912.3877m³
